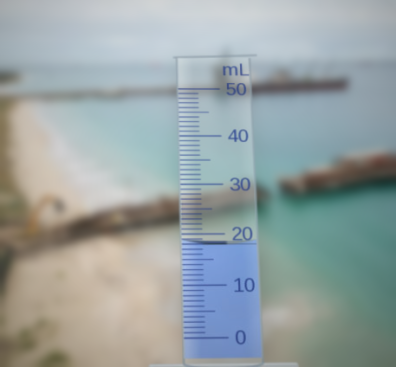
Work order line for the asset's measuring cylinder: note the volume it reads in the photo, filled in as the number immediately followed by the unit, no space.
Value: 18mL
